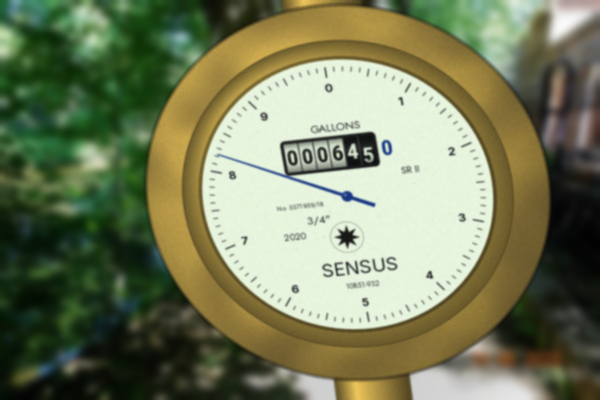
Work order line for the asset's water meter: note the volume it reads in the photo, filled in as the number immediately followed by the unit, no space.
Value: 6448.2gal
